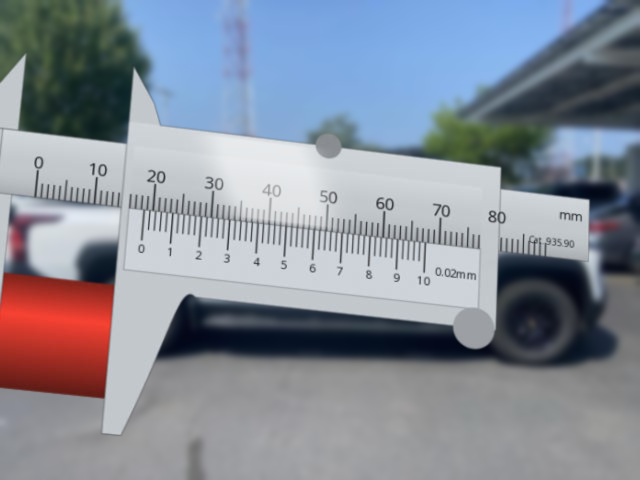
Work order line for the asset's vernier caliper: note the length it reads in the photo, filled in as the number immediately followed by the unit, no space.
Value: 18.5mm
